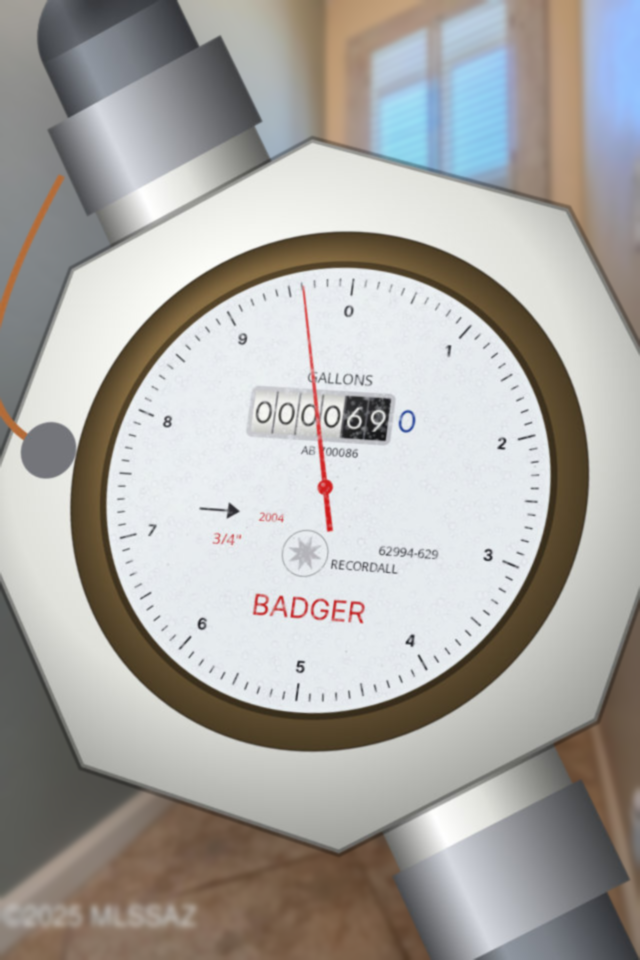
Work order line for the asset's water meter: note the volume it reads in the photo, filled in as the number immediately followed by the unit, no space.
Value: 689.6gal
